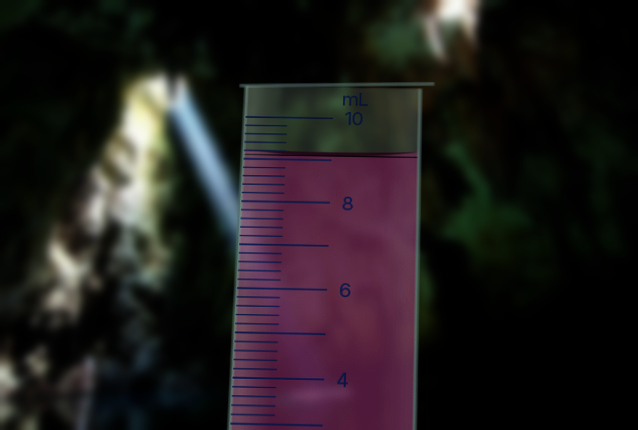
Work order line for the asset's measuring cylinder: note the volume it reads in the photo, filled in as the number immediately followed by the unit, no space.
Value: 9.1mL
